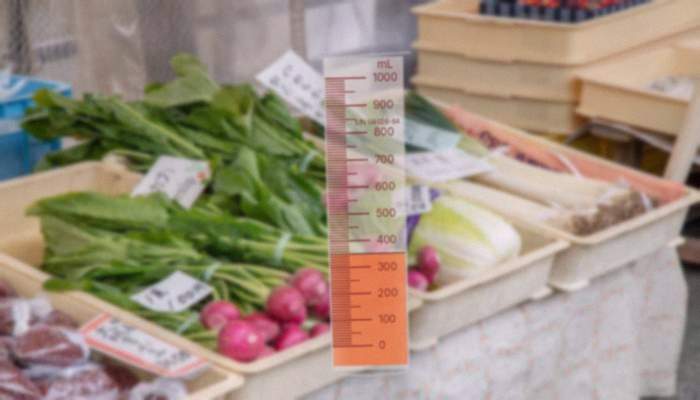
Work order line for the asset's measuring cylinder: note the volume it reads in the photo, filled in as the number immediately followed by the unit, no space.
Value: 350mL
